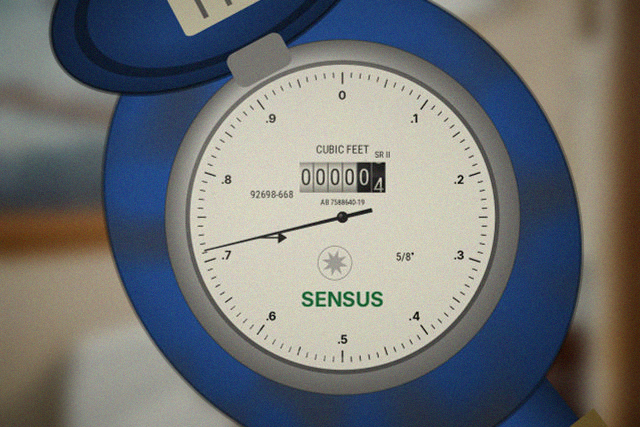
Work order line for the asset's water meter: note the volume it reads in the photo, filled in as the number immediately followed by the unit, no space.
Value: 3.71ft³
